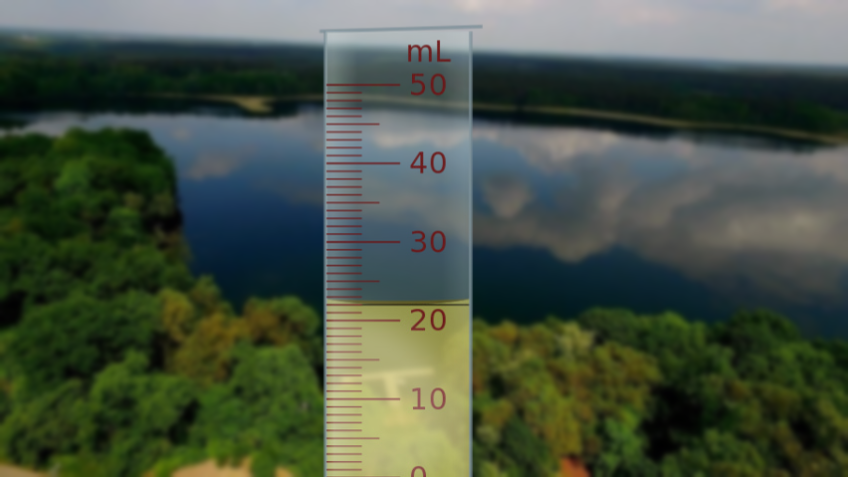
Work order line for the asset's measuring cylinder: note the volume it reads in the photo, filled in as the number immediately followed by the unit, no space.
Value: 22mL
